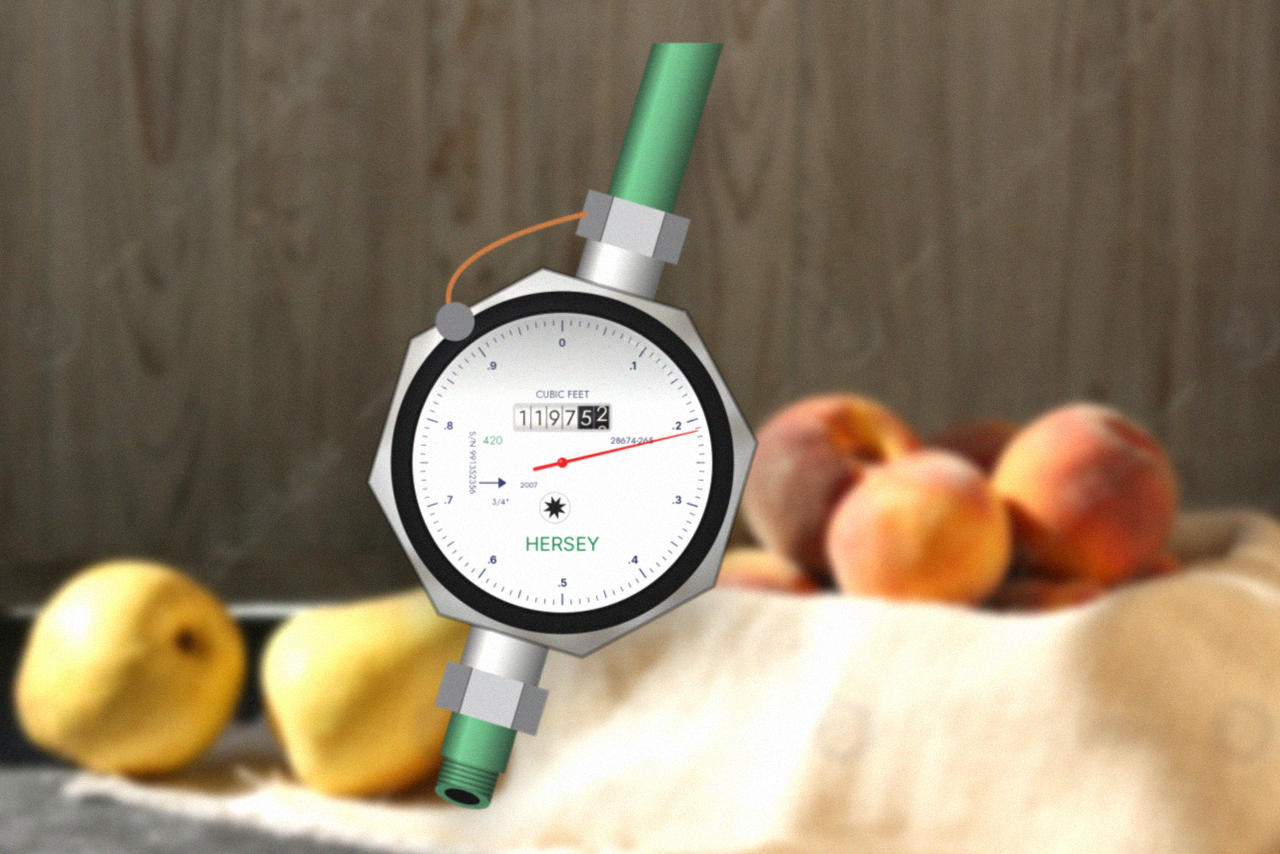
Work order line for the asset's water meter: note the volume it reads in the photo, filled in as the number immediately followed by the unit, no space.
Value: 119752.21ft³
